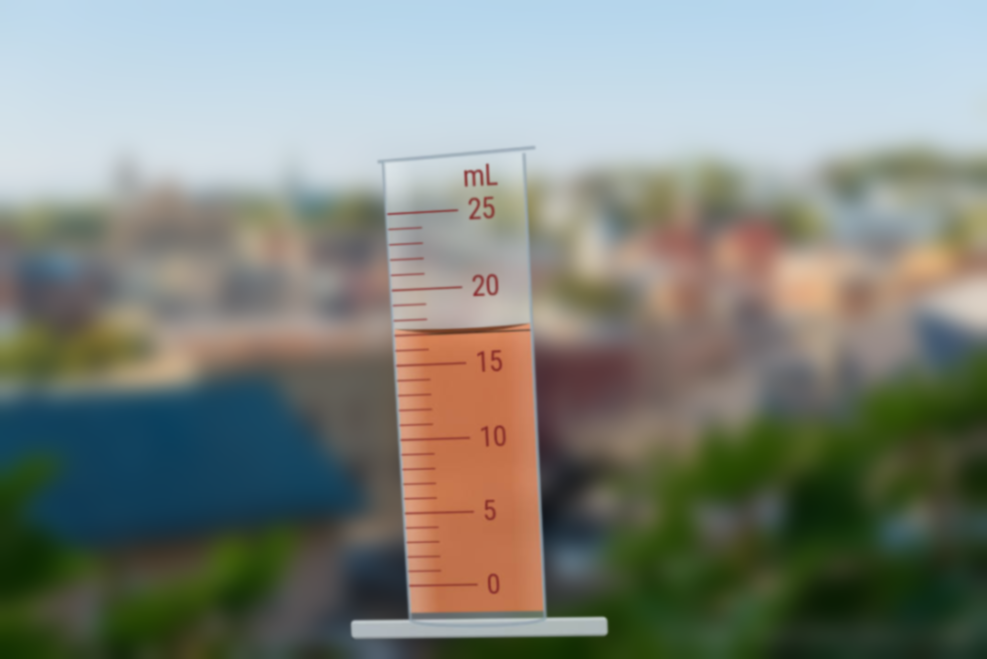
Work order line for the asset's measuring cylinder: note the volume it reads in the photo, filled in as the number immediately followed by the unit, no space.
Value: 17mL
